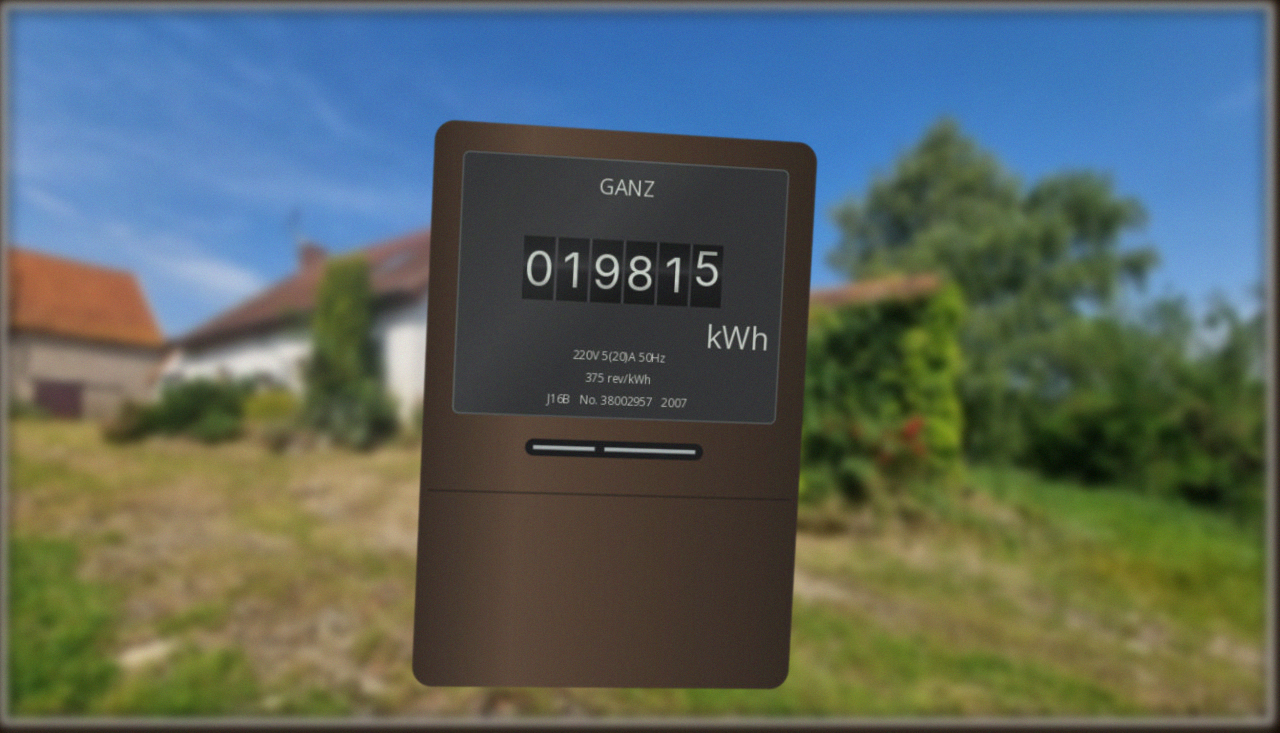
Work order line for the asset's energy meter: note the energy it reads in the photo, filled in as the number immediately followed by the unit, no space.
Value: 19815kWh
